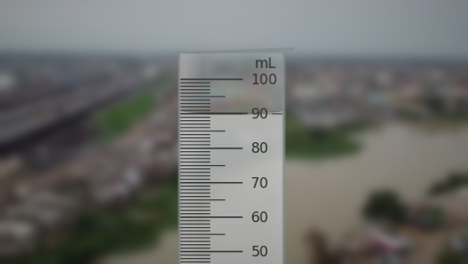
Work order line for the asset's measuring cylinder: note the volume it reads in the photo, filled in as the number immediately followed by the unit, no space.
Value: 90mL
